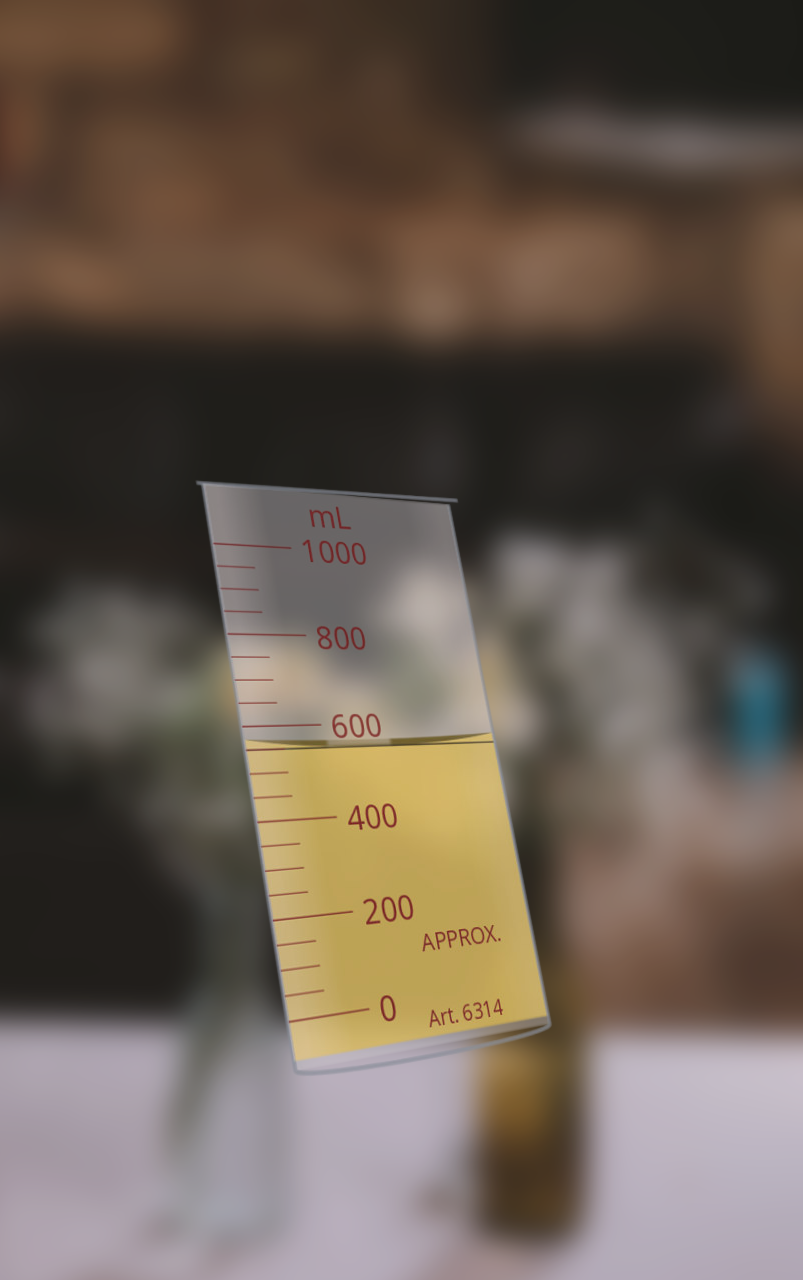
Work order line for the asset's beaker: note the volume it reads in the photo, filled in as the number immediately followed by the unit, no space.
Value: 550mL
